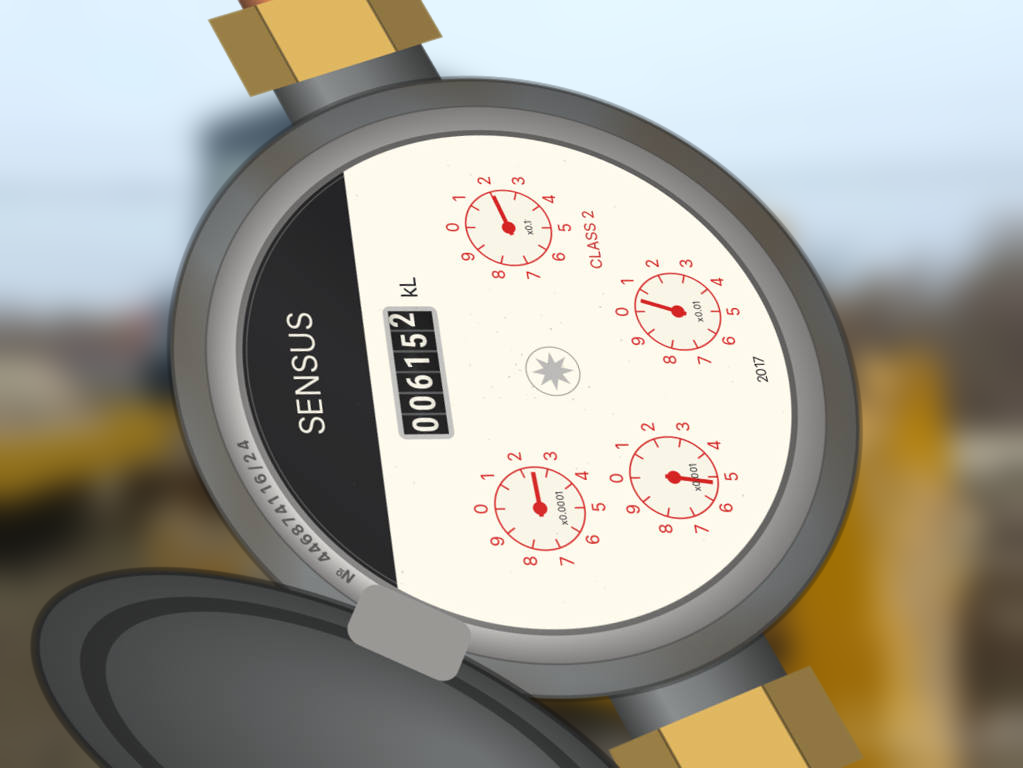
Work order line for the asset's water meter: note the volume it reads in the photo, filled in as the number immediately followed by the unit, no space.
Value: 6152.2052kL
